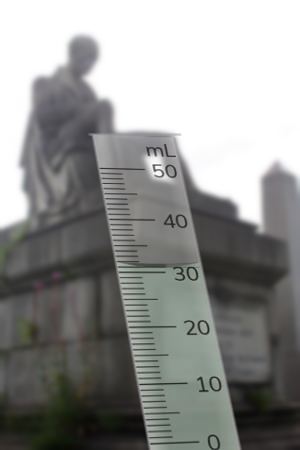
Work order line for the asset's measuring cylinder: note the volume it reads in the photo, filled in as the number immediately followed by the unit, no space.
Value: 31mL
